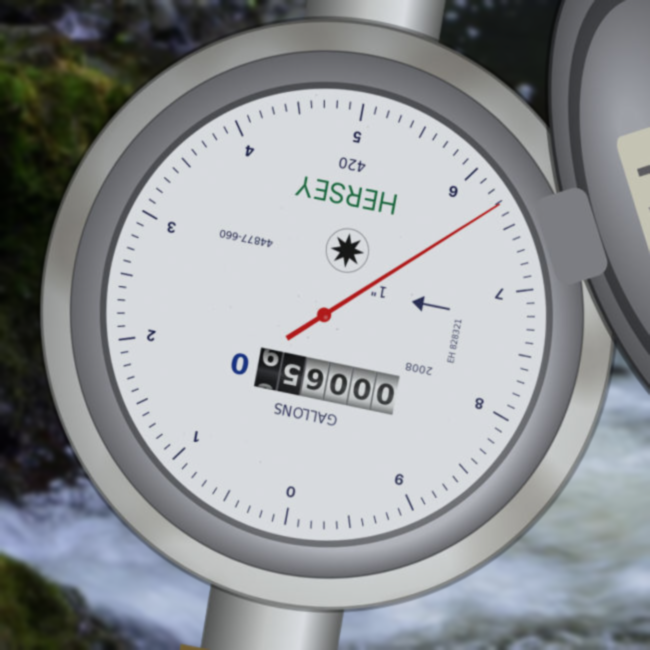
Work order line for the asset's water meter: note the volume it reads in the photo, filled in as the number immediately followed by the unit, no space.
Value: 6586.3gal
